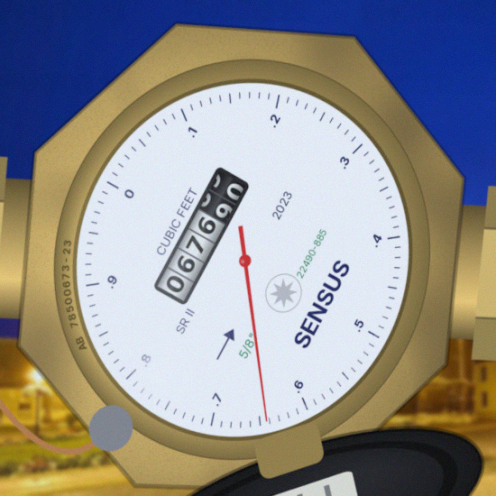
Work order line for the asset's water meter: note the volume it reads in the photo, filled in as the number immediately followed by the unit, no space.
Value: 67689.64ft³
